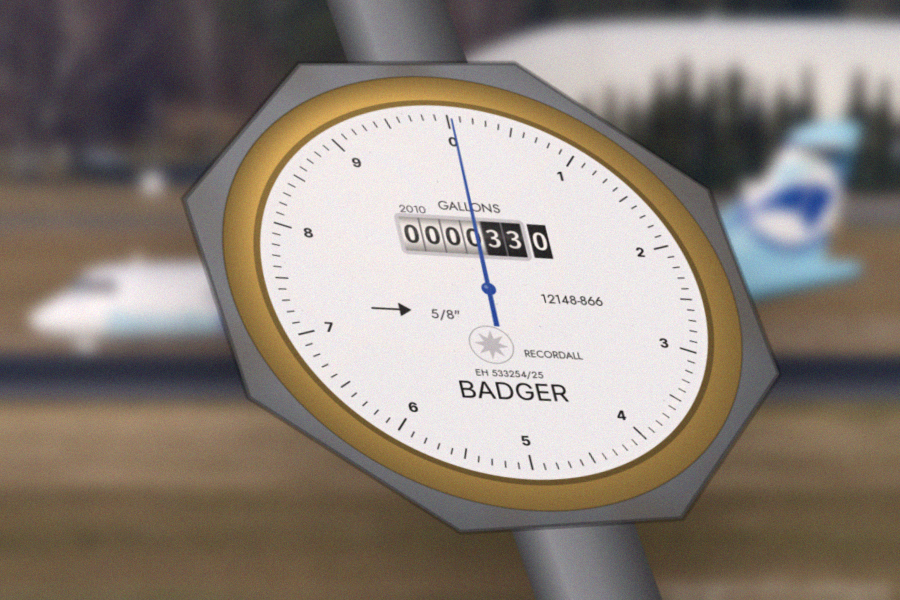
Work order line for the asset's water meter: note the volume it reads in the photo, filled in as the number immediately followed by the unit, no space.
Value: 330.0gal
